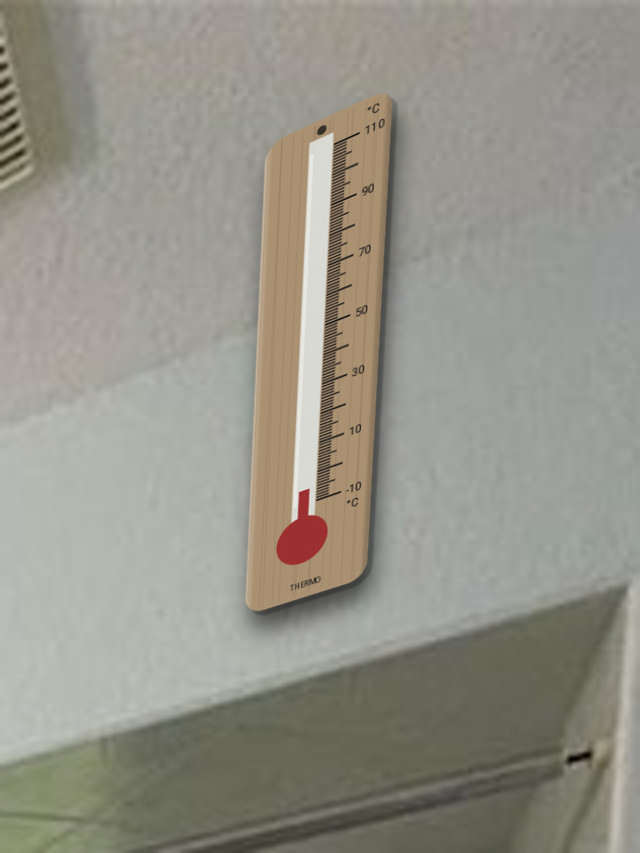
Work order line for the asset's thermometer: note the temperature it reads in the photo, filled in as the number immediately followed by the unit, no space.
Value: -5°C
